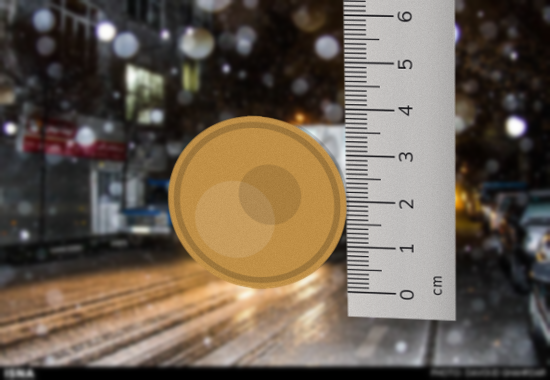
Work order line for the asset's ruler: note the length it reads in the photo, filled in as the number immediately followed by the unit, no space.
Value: 3.8cm
